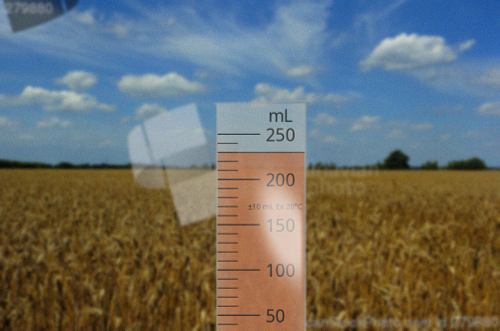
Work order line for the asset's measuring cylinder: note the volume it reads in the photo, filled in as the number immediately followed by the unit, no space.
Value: 230mL
